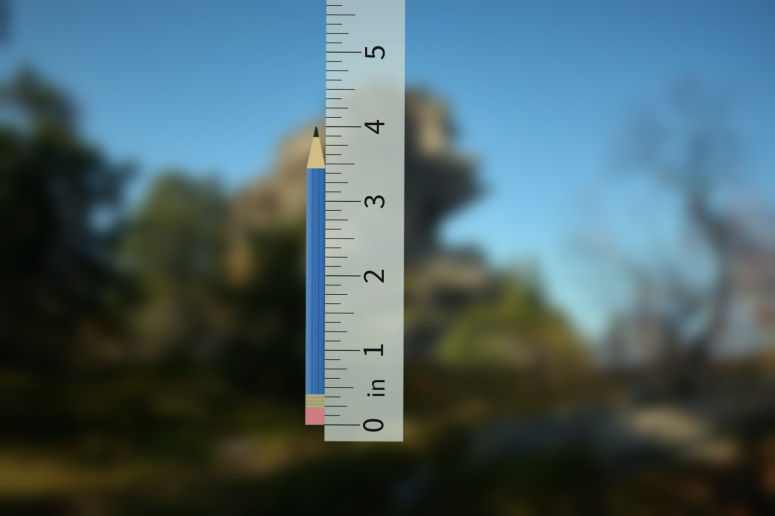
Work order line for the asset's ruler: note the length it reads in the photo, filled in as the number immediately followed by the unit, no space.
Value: 4in
